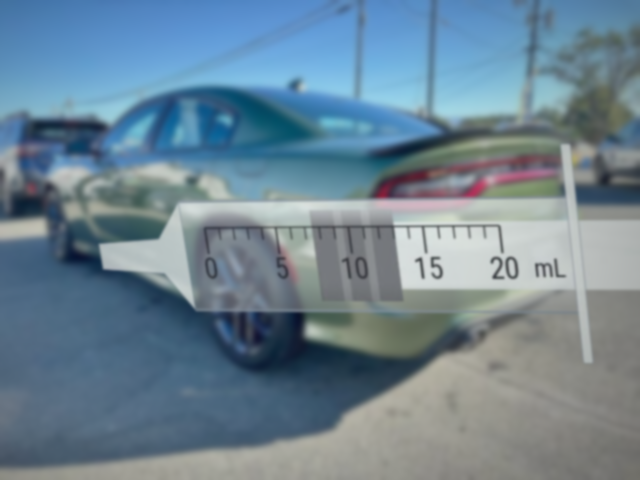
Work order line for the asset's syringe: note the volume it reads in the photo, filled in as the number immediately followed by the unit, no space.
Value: 7.5mL
